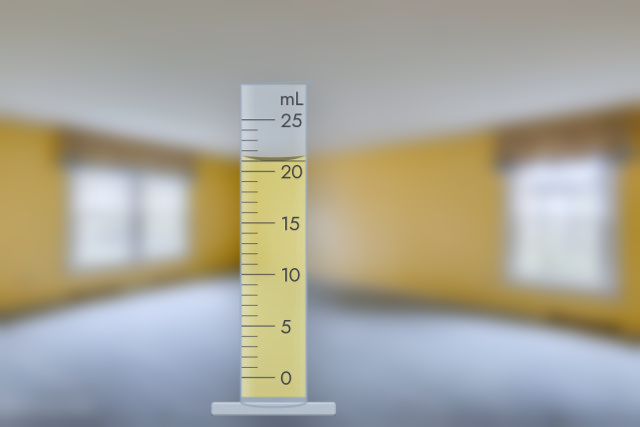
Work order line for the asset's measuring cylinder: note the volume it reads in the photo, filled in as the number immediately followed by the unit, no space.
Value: 21mL
